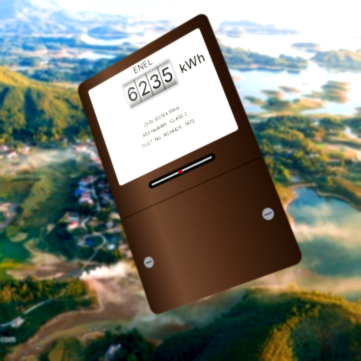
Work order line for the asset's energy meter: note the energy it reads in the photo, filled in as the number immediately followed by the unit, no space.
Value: 6235kWh
